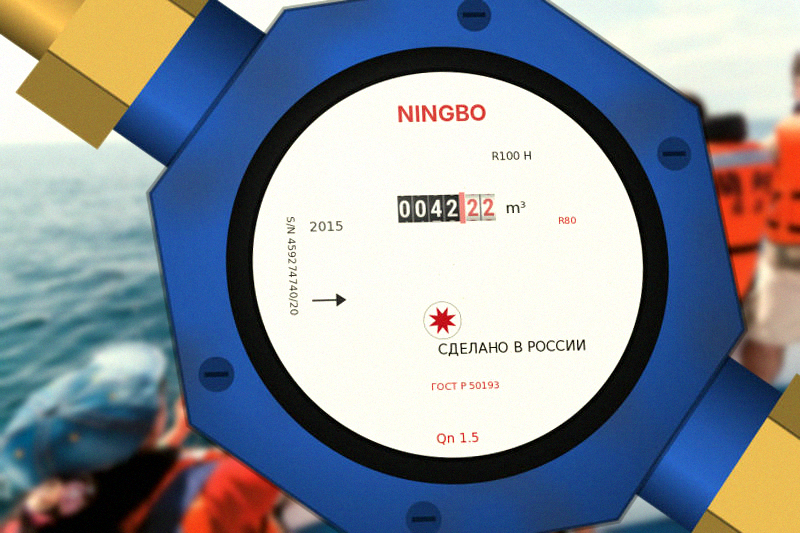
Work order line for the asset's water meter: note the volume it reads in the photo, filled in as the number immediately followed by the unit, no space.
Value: 42.22m³
